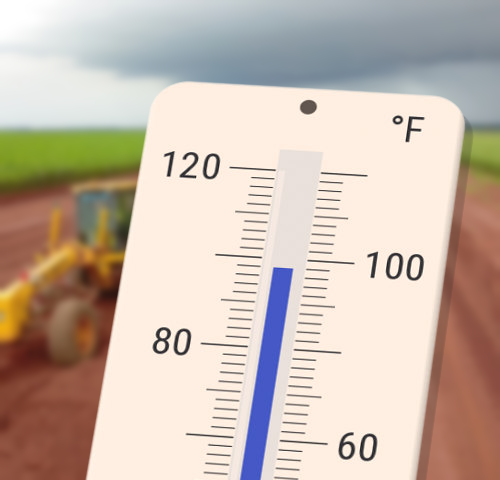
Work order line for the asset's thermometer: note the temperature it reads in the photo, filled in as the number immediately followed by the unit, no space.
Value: 98°F
